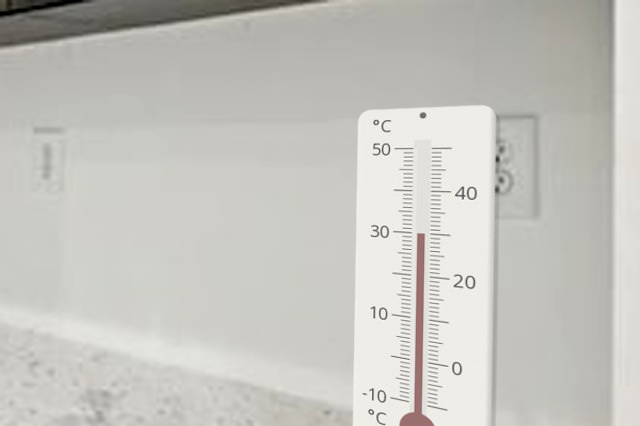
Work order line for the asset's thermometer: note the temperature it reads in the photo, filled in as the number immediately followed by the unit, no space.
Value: 30°C
